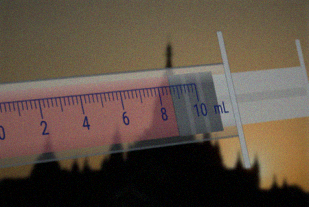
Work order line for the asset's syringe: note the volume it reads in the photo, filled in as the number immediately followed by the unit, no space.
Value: 8.6mL
